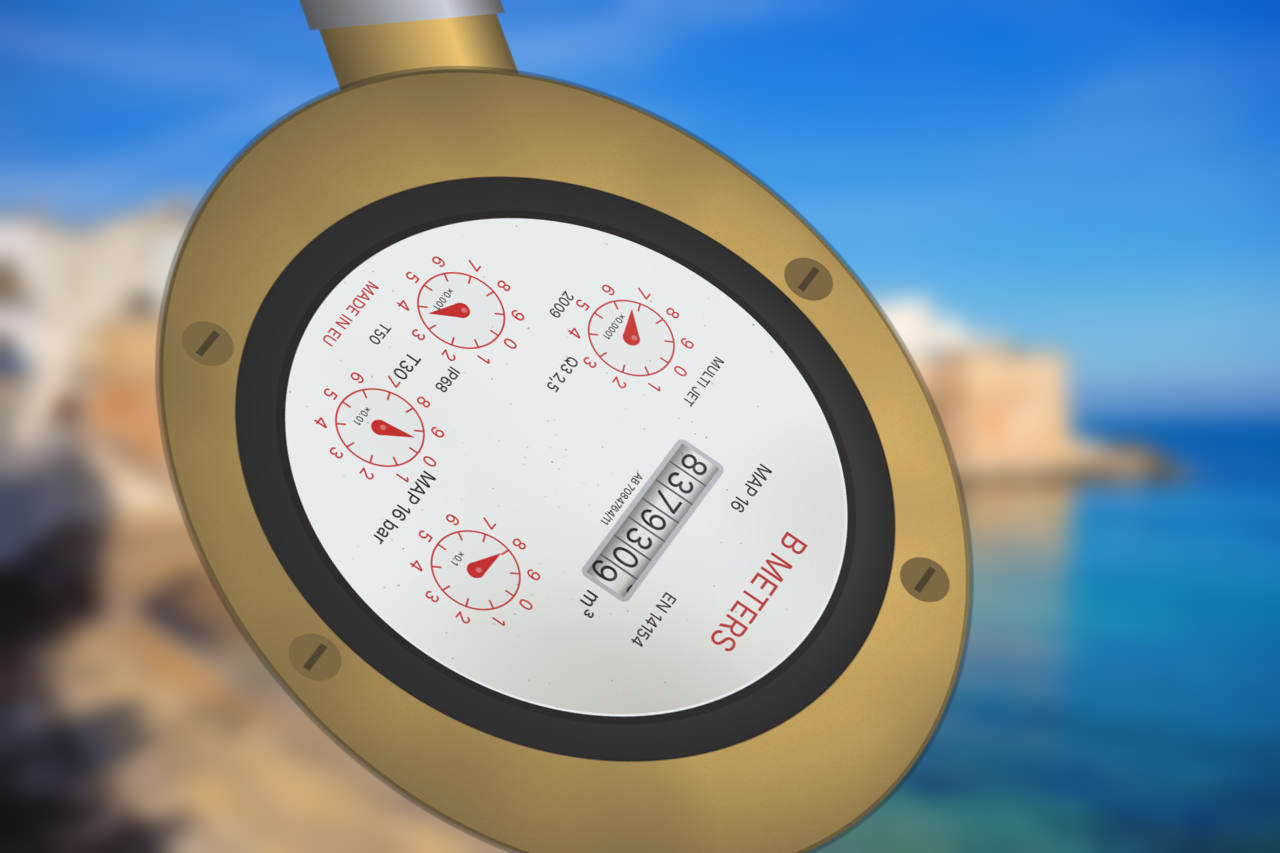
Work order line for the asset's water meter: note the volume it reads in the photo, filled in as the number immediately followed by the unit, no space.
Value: 8379308.7936m³
